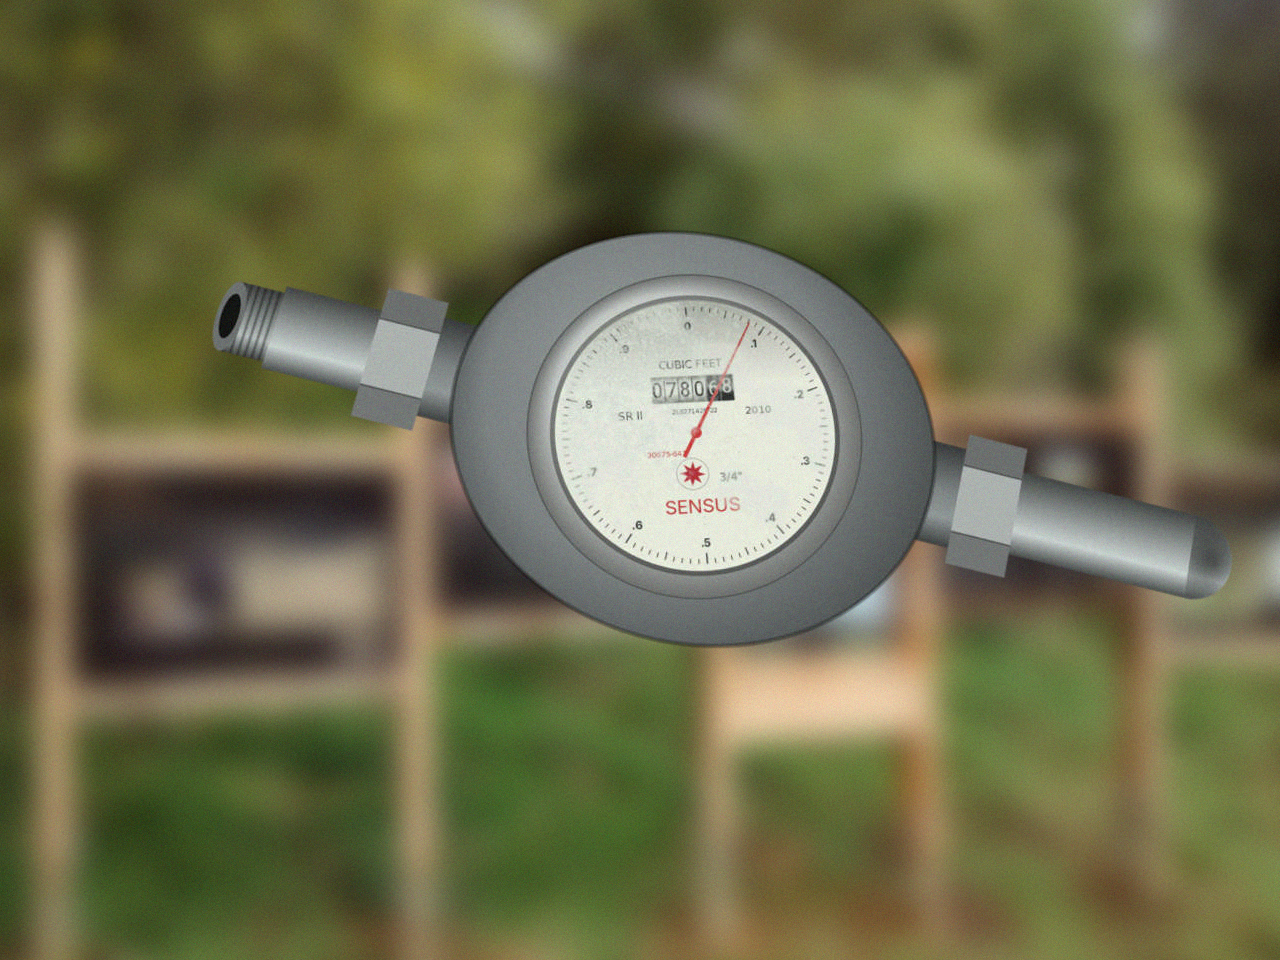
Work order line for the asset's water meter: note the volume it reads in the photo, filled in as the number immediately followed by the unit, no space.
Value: 78068.08ft³
